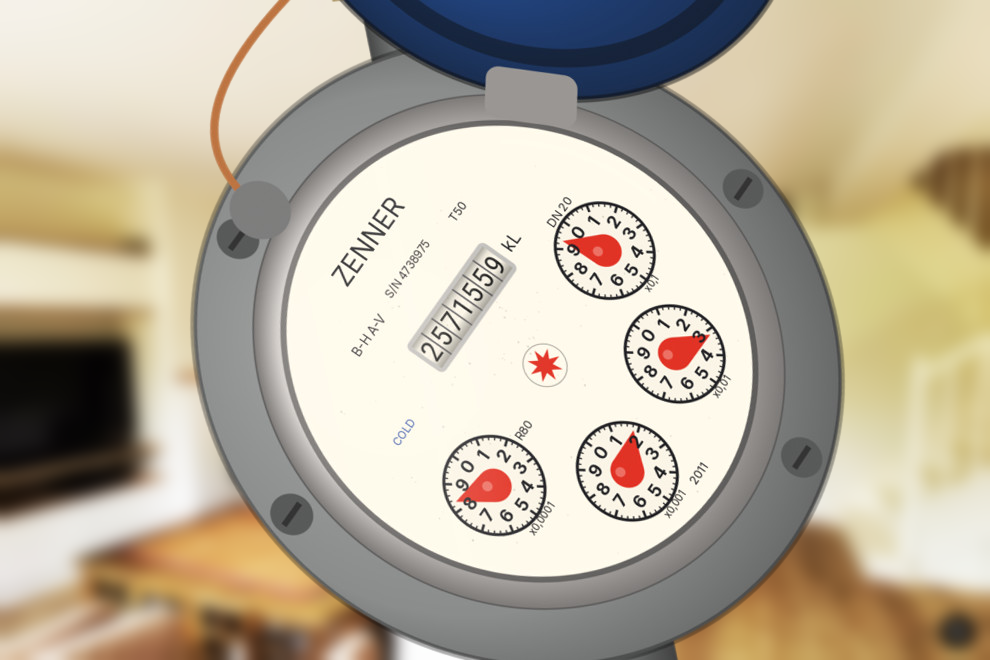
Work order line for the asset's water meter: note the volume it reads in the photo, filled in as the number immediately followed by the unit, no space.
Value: 2571558.9318kL
